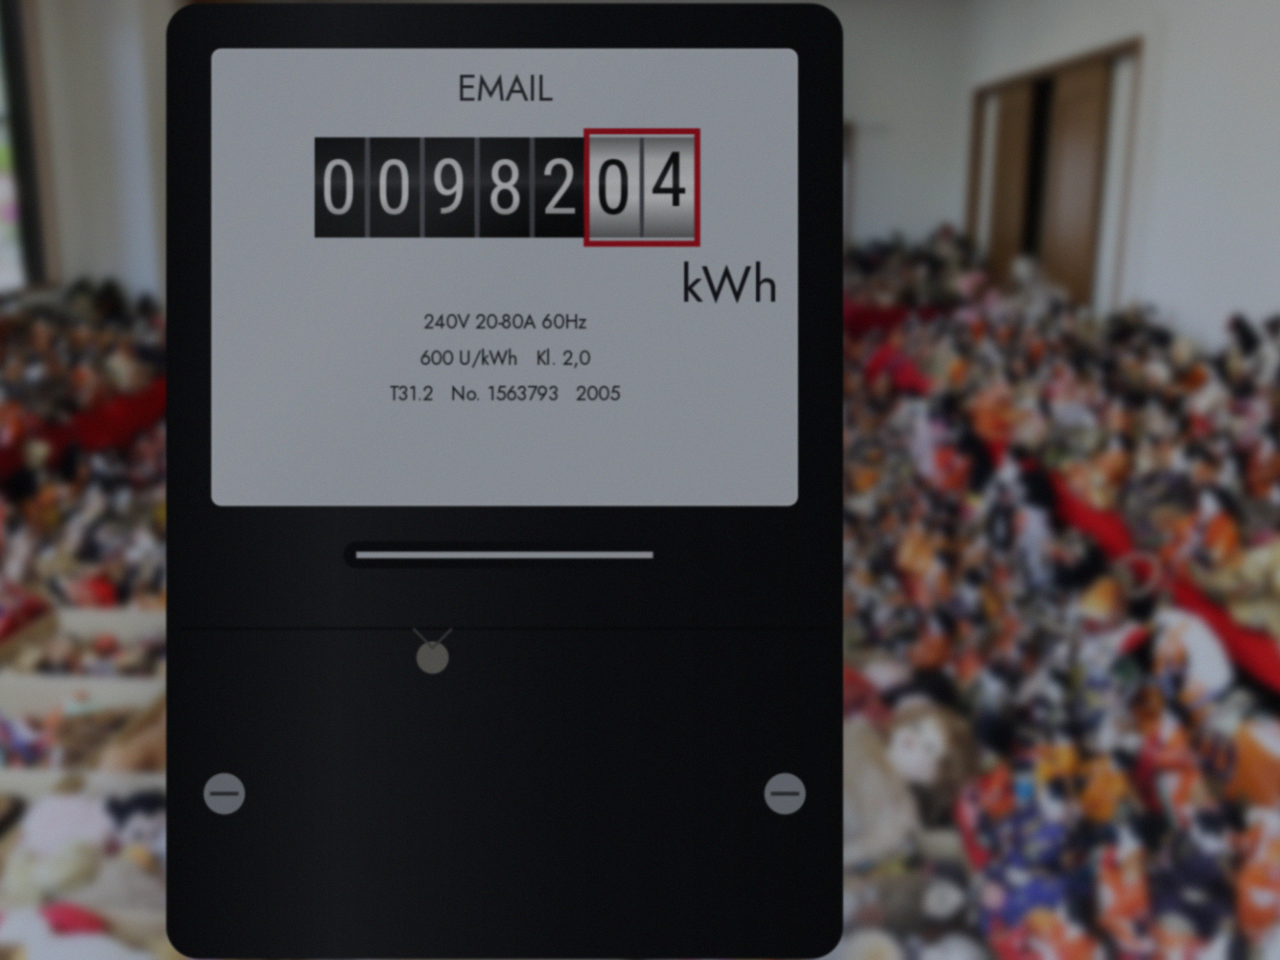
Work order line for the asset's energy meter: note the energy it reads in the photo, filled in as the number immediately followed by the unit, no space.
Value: 982.04kWh
